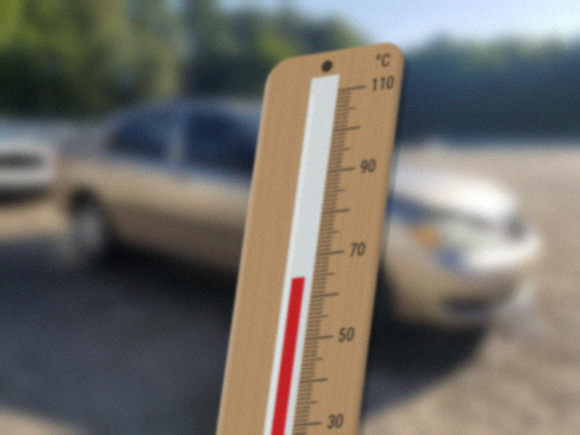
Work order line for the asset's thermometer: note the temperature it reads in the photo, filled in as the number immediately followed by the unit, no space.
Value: 65°C
